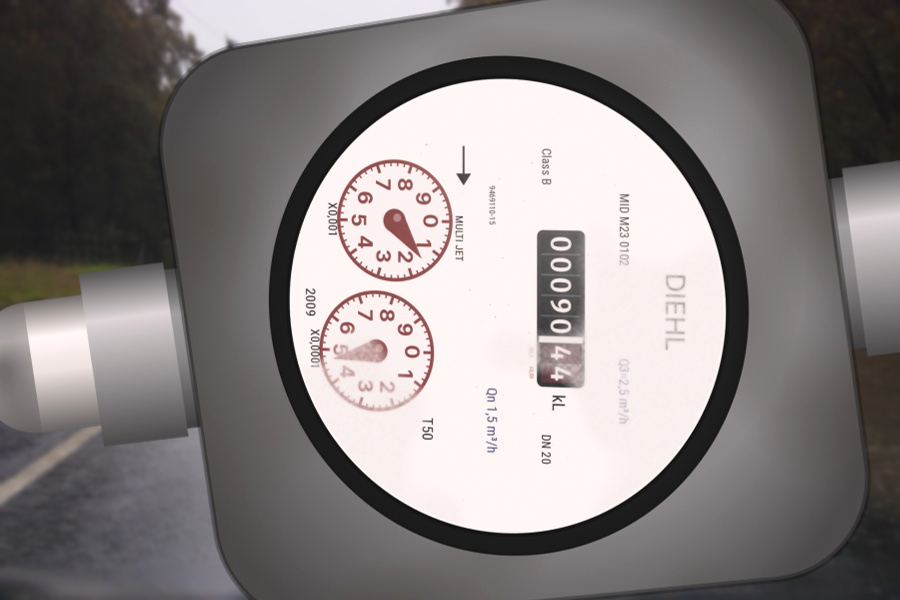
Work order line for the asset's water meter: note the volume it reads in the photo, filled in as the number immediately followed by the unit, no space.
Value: 90.4414kL
